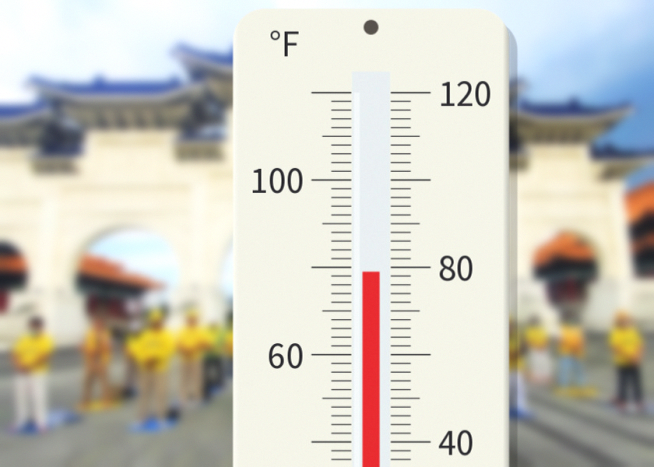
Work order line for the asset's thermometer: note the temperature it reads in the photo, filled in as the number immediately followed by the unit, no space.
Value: 79°F
